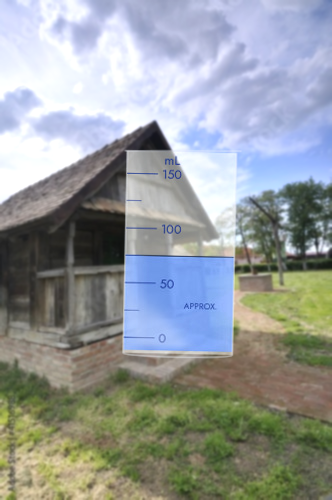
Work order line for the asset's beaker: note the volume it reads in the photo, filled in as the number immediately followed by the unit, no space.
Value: 75mL
